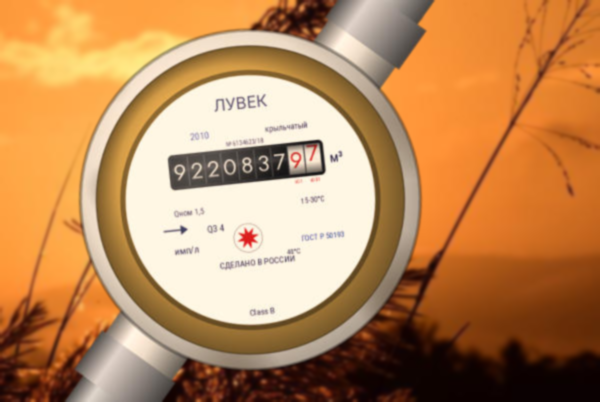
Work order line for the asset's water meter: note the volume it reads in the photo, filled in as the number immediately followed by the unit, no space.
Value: 9220837.97m³
